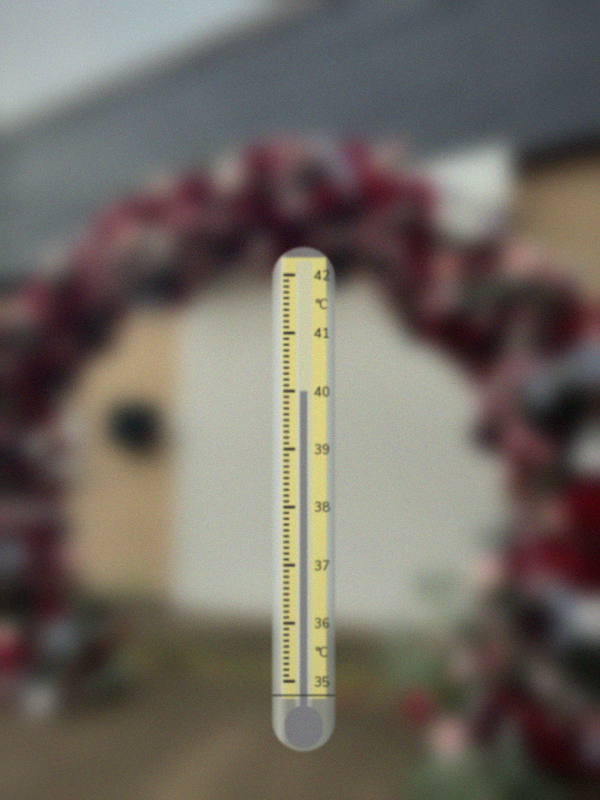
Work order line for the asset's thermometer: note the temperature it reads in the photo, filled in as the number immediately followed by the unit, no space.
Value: 40°C
